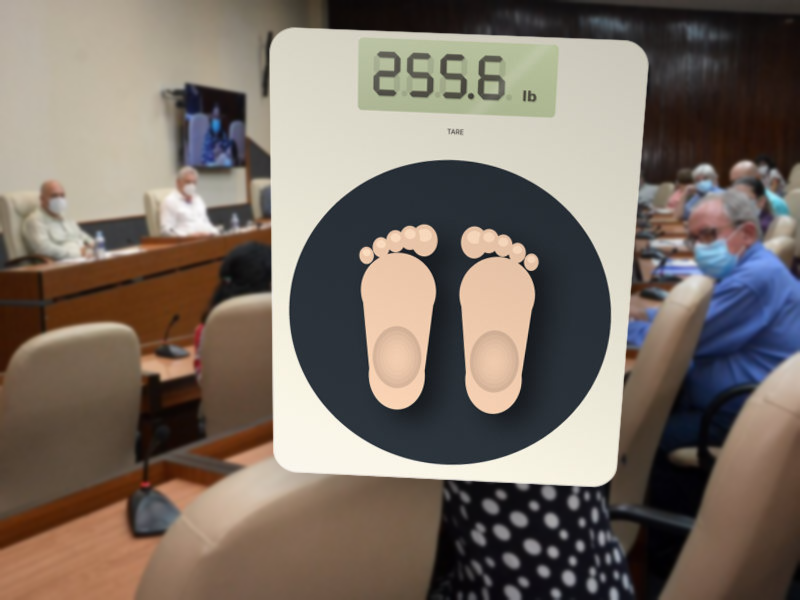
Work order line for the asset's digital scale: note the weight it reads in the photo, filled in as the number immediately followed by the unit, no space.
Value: 255.6lb
